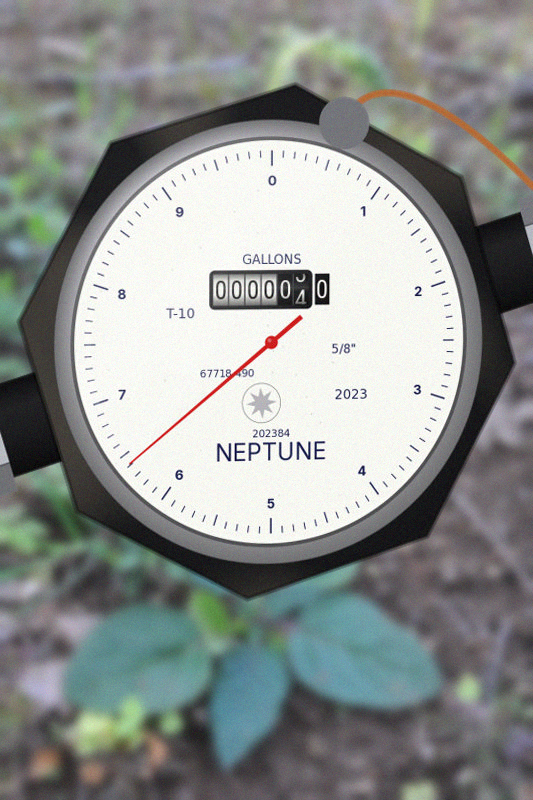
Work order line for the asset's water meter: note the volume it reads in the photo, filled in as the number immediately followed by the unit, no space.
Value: 36.4gal
